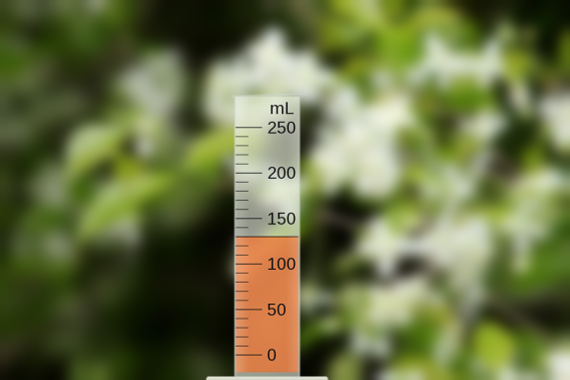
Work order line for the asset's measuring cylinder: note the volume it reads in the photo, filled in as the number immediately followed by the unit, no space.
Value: 130mL
